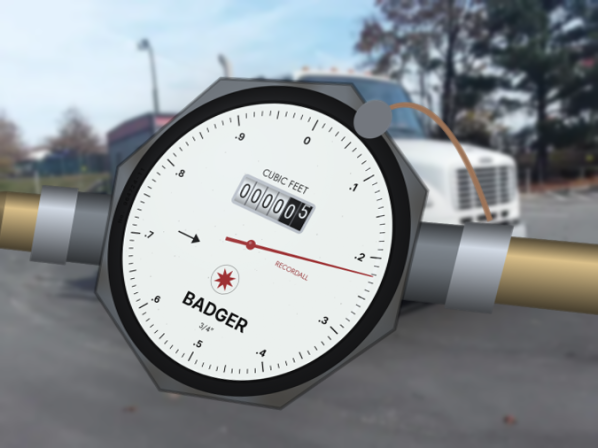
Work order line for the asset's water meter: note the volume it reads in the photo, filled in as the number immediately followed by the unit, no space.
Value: 5.22ft³
